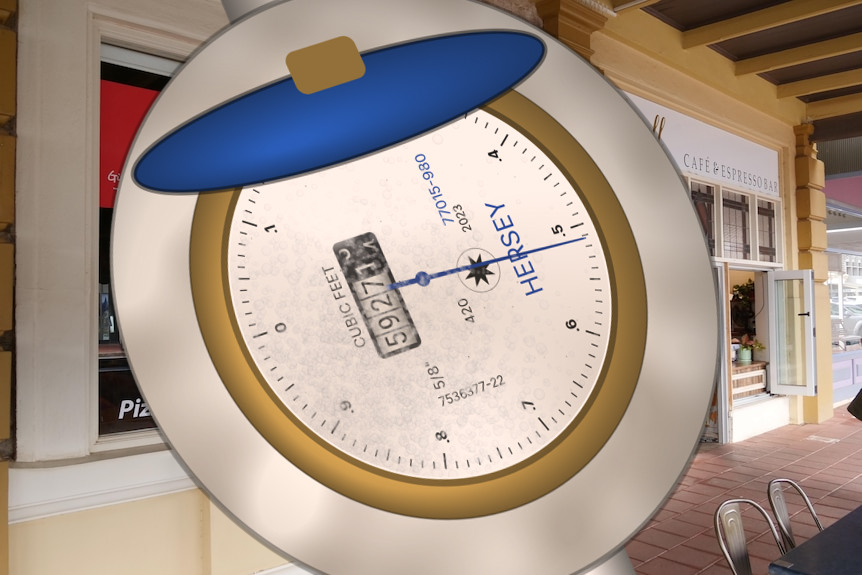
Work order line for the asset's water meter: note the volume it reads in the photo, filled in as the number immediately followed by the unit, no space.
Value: 592713.51ft³
